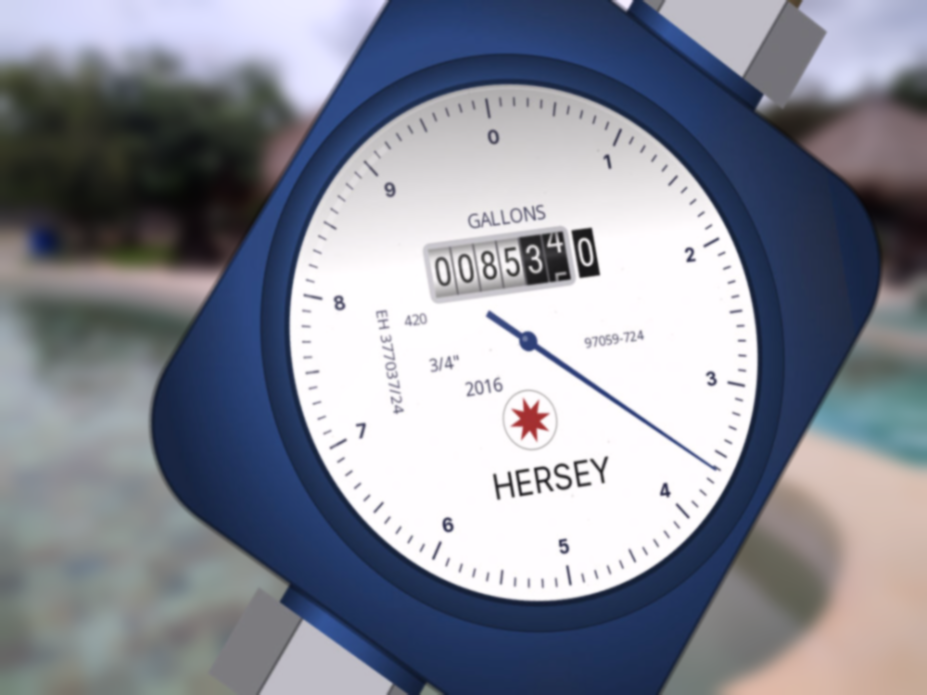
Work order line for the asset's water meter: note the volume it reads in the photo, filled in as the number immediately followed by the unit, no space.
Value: 85343.6gal
